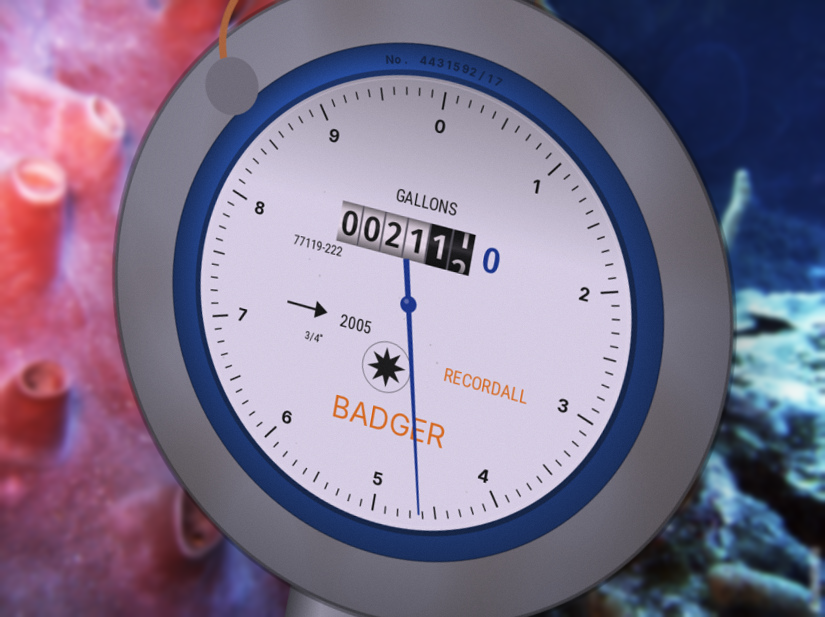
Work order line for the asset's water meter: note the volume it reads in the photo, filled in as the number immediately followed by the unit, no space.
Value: 21114.6gal
